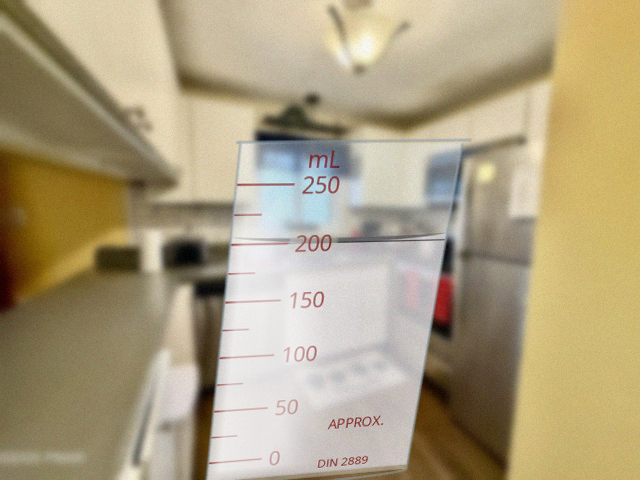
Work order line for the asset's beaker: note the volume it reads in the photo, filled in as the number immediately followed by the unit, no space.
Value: 200mL
